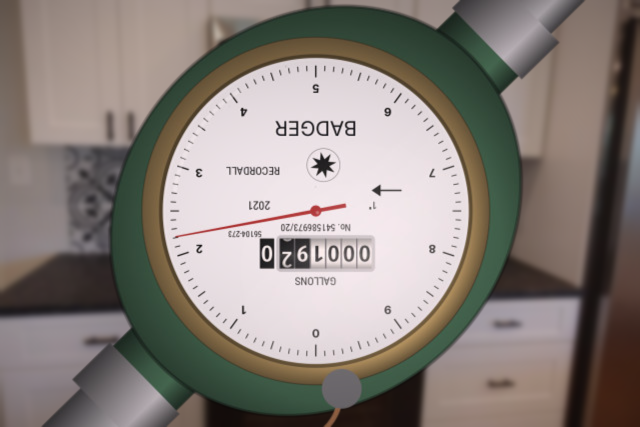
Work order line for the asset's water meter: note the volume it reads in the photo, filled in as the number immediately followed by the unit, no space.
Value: 1922.2gal
